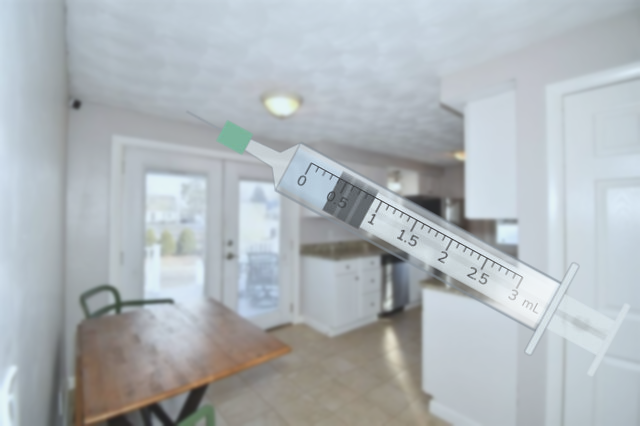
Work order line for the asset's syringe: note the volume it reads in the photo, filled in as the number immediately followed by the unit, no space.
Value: 0.4mL
